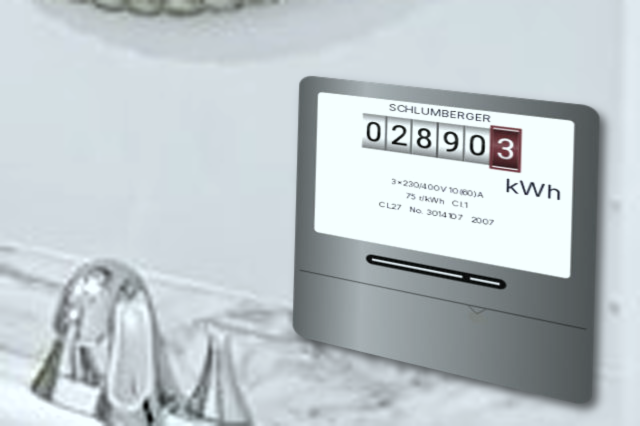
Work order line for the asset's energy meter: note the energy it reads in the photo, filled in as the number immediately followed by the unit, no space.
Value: 2890.3kWh
